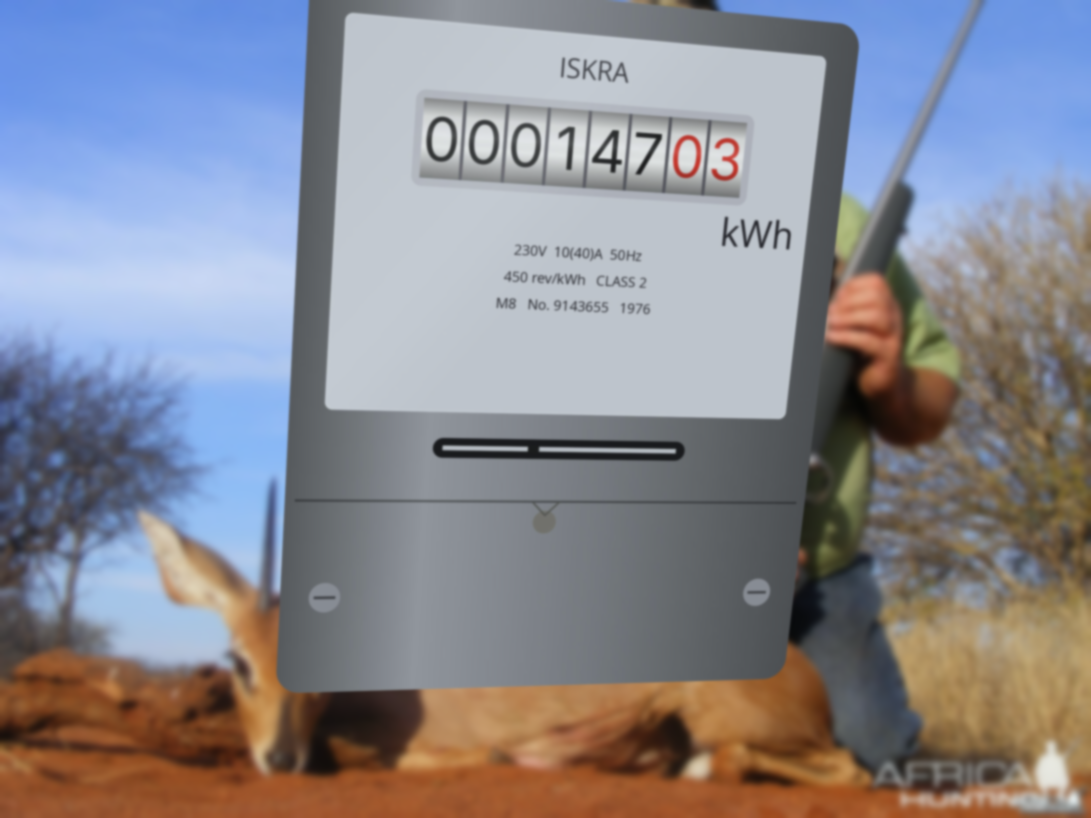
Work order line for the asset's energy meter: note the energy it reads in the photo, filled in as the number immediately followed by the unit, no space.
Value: 147.03kWh
